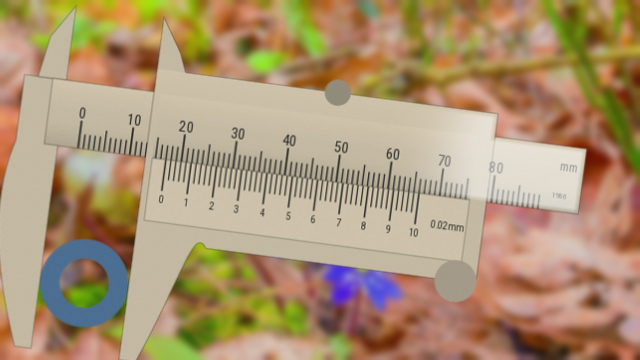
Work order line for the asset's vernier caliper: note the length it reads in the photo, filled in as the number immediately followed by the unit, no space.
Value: 17.0mm
